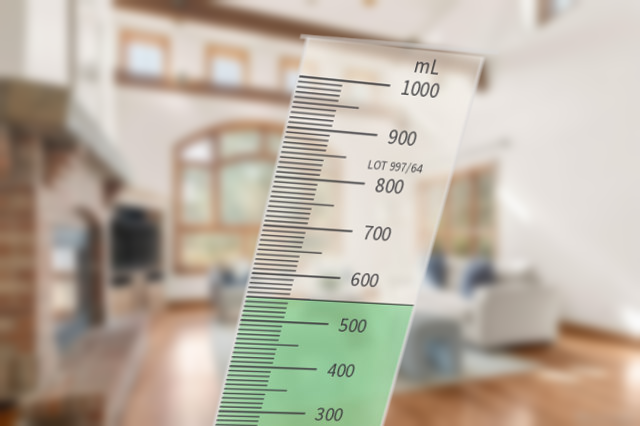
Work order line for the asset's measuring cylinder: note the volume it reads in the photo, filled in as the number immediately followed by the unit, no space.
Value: 550mL
